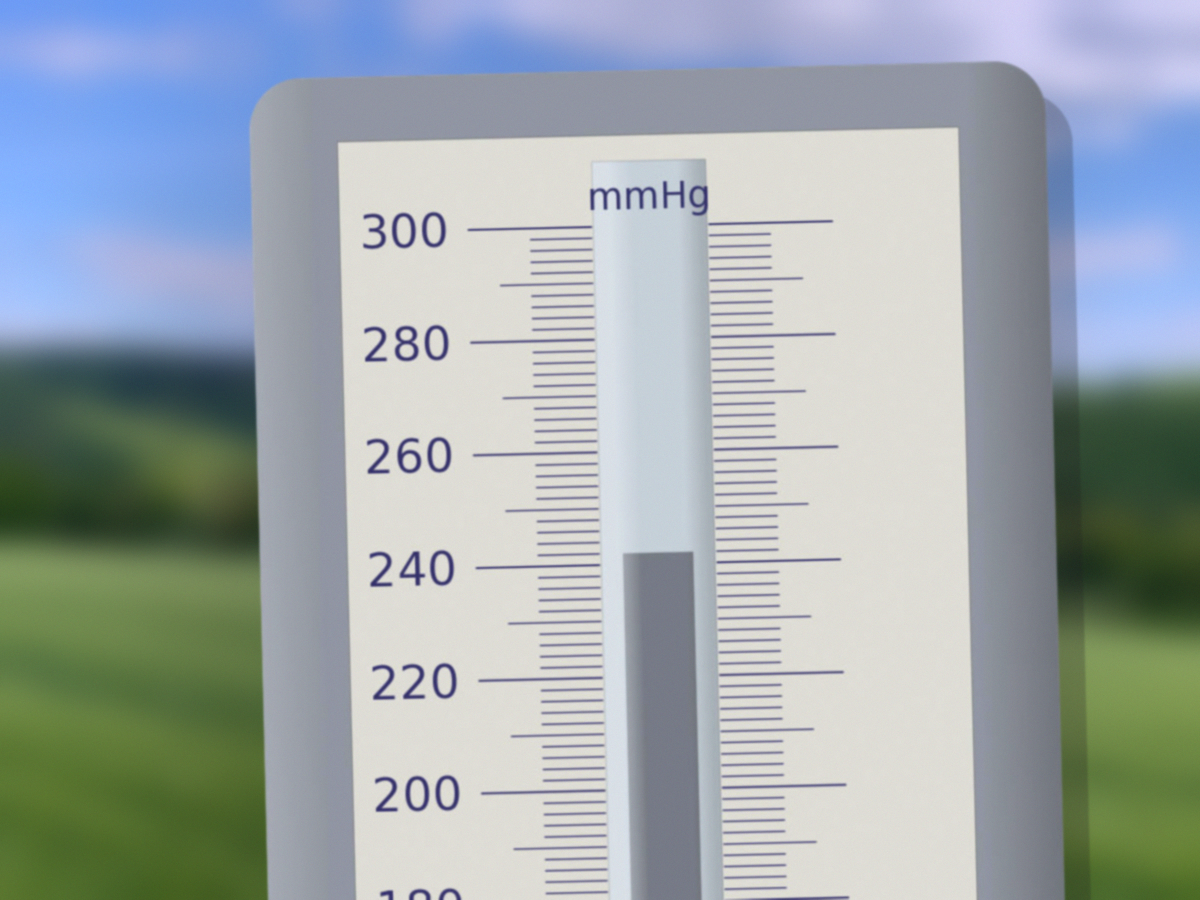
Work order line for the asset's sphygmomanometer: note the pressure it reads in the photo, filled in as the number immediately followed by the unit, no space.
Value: 242mmHg
